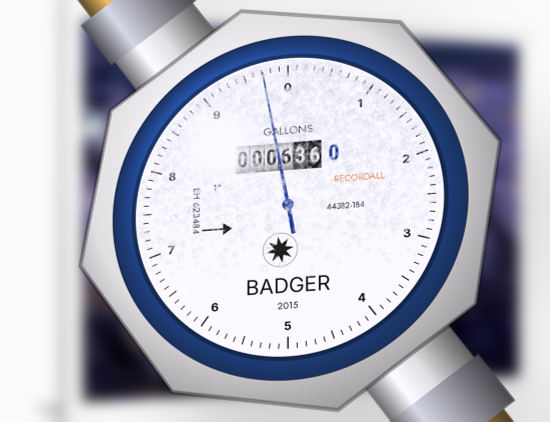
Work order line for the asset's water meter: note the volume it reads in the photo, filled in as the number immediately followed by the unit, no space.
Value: 6359.7gal
